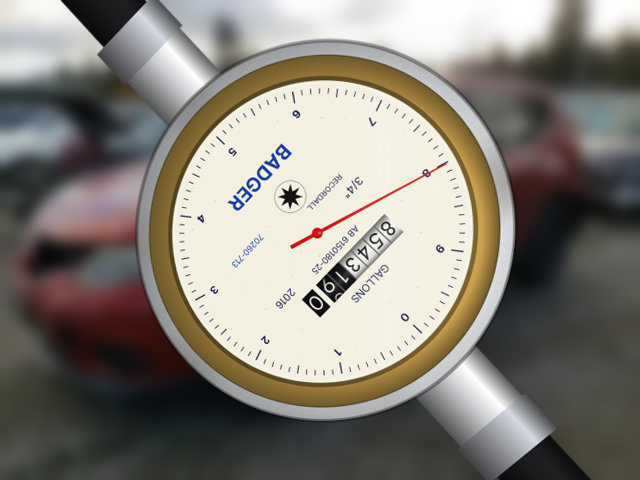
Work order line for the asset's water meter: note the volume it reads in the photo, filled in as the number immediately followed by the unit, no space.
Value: 8543188.0gal
